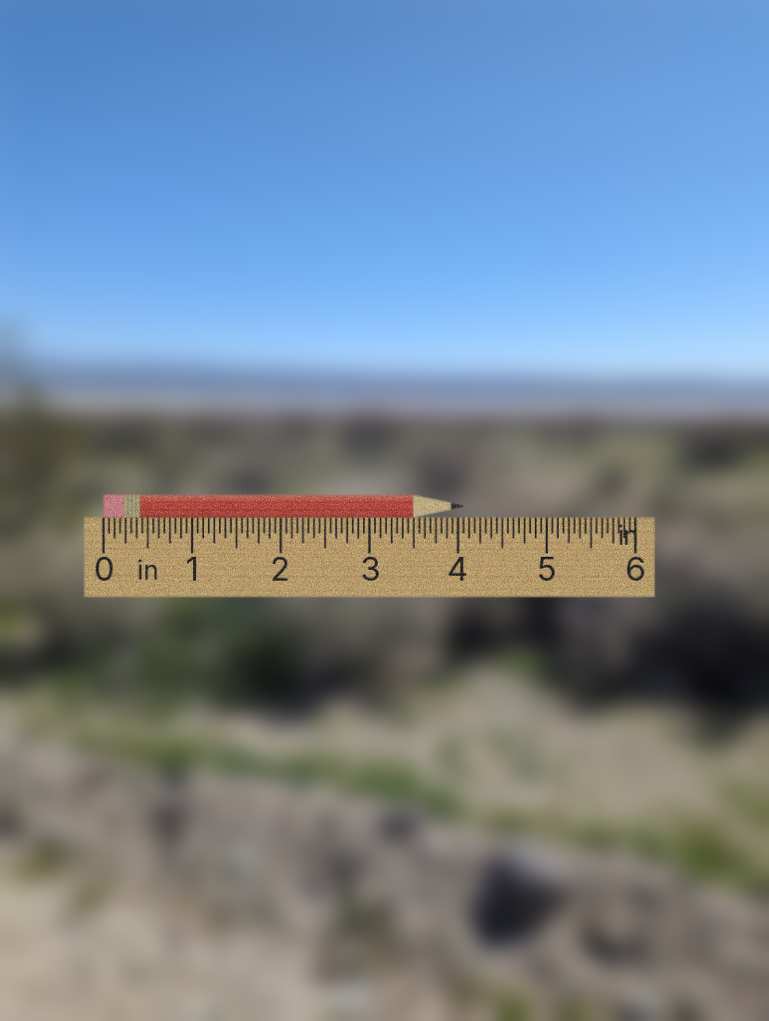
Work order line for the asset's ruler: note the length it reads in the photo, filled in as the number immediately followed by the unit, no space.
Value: 4.0625in
